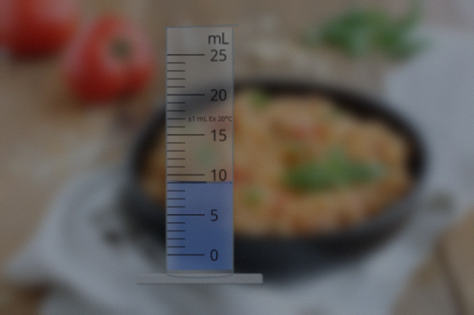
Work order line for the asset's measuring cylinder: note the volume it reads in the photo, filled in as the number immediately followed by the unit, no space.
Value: 9mL
